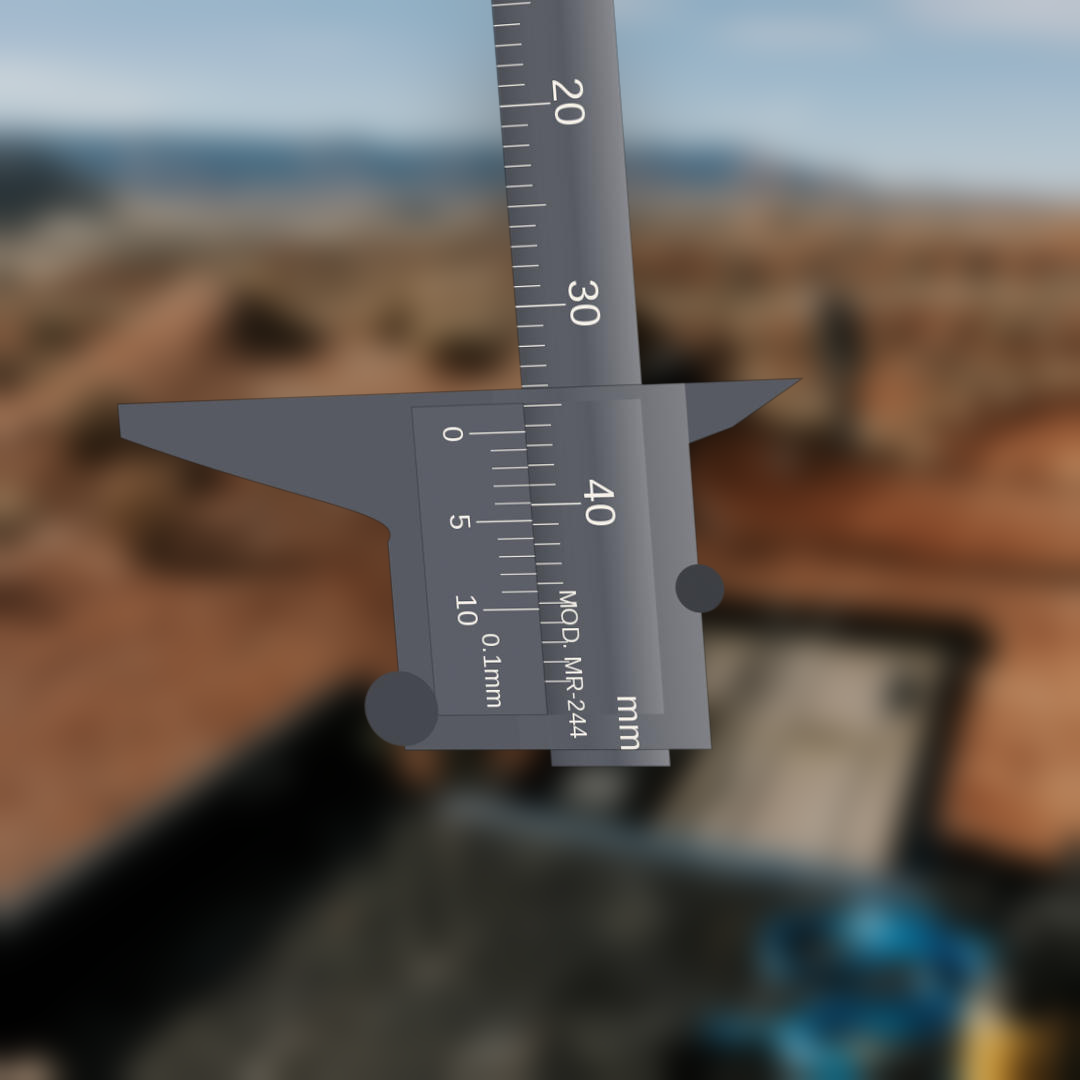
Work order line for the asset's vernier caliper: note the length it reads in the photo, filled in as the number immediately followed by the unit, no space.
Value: 36.3mm
